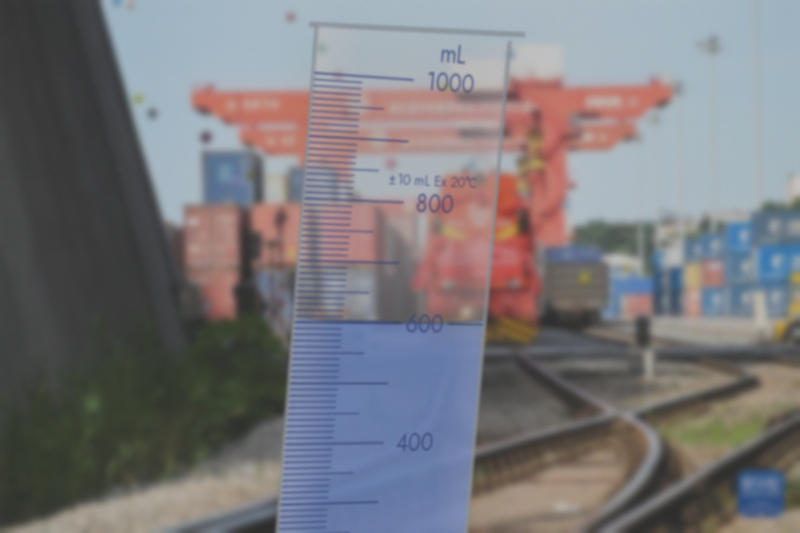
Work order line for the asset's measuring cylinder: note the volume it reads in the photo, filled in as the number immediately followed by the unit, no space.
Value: 600mL
